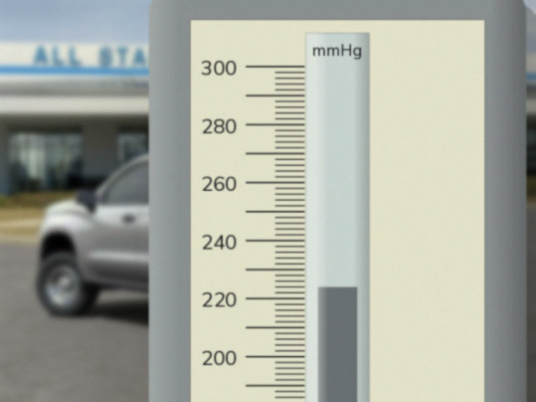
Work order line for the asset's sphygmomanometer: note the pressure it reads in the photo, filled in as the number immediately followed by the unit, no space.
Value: 224mmHg
